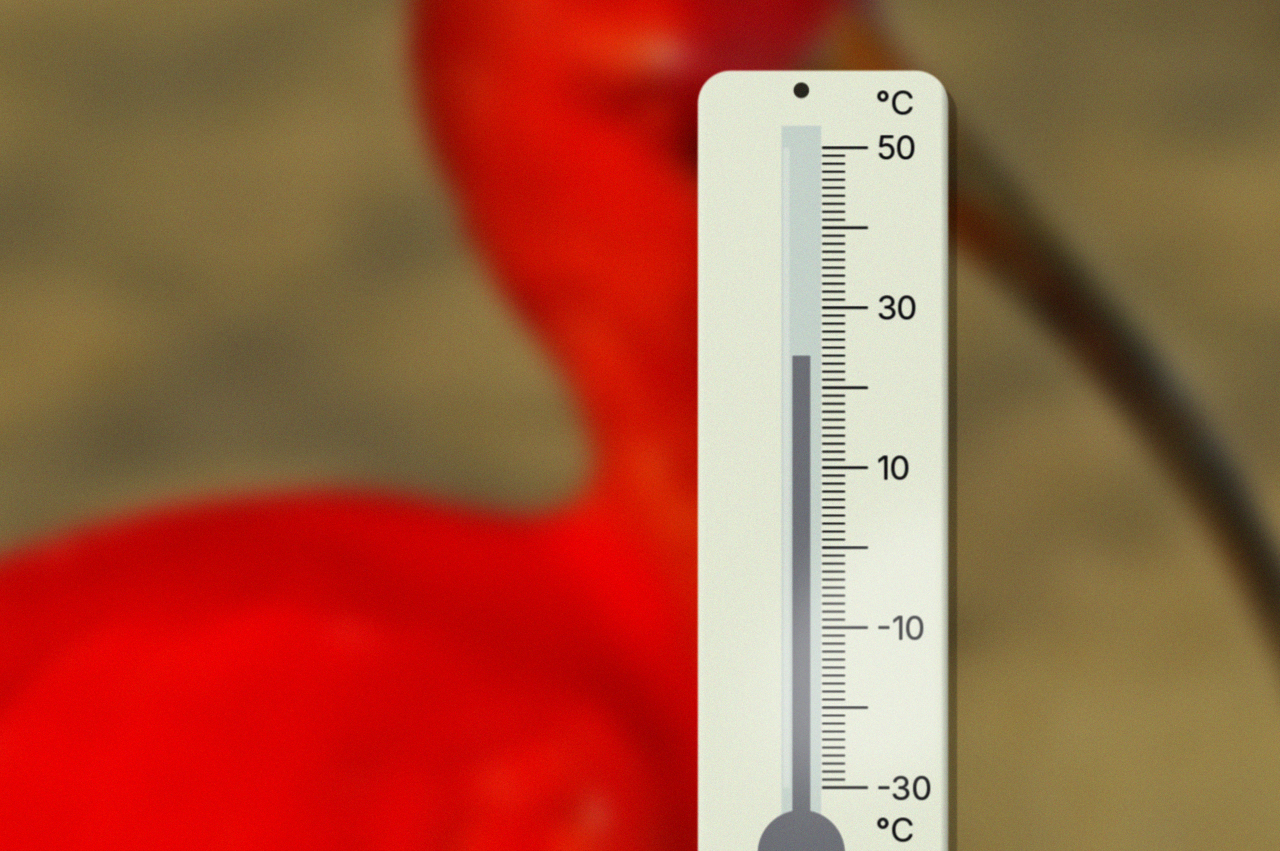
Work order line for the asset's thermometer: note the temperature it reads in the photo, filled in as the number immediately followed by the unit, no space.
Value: 24°C
